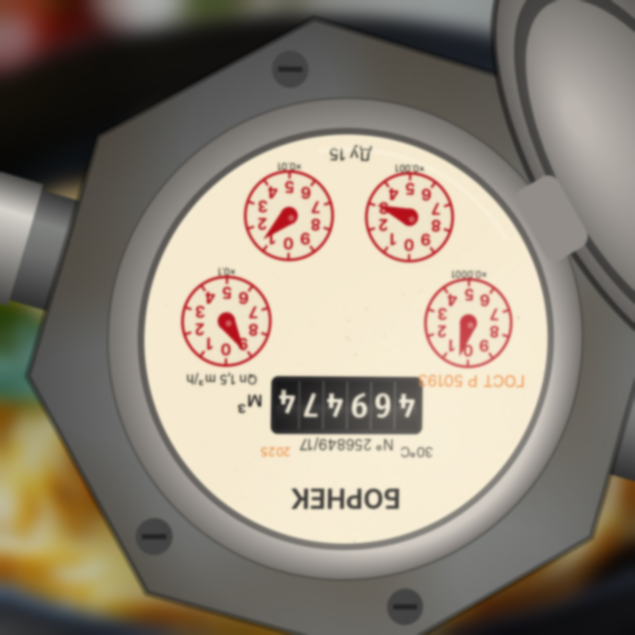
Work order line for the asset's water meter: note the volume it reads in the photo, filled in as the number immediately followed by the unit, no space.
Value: 469473.9130m³
